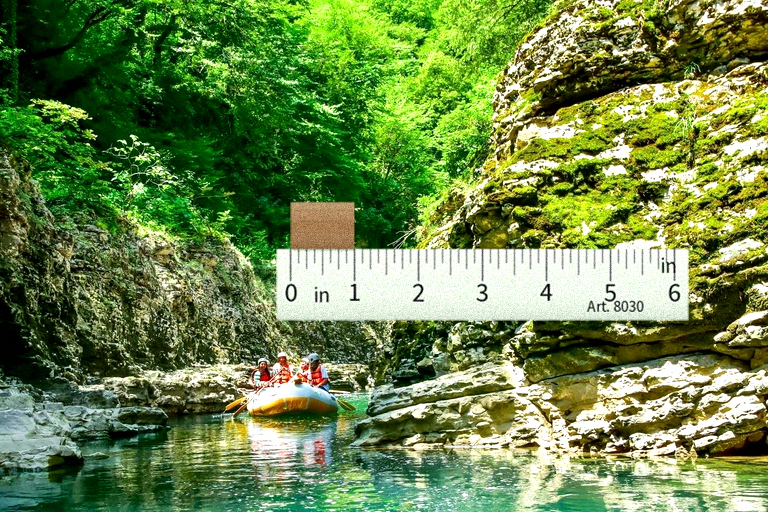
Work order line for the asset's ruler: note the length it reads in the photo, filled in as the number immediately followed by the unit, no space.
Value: 1in
